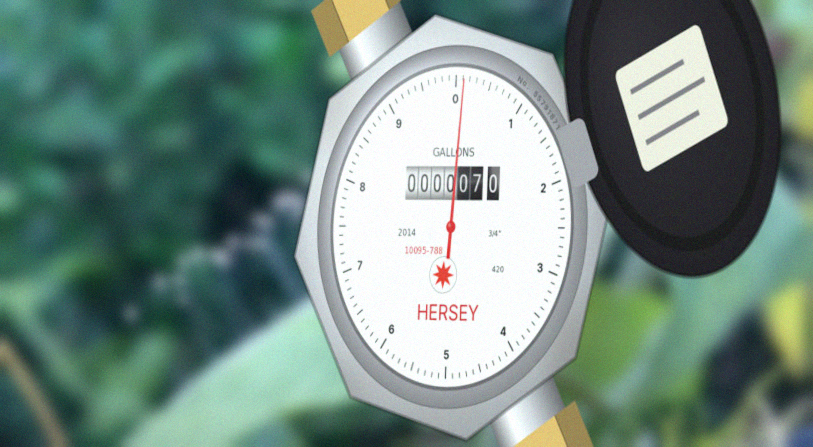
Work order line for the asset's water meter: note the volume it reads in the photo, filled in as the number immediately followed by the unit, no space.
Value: 70.1gal
